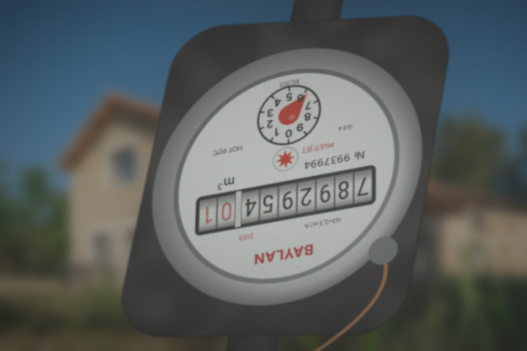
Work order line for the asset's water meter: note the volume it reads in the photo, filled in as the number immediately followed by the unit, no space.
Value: 7892954.016m³
